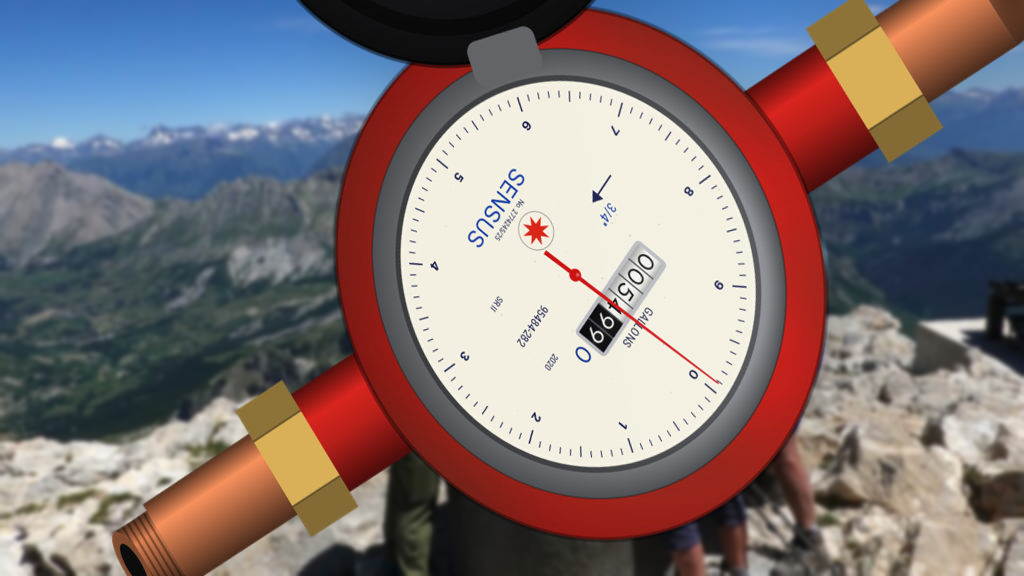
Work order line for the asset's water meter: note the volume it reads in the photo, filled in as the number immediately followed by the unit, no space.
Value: 54989.9gal
